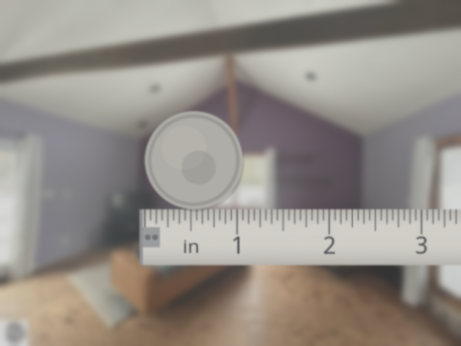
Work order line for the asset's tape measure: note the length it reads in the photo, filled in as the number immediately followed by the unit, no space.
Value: 1.0625in
